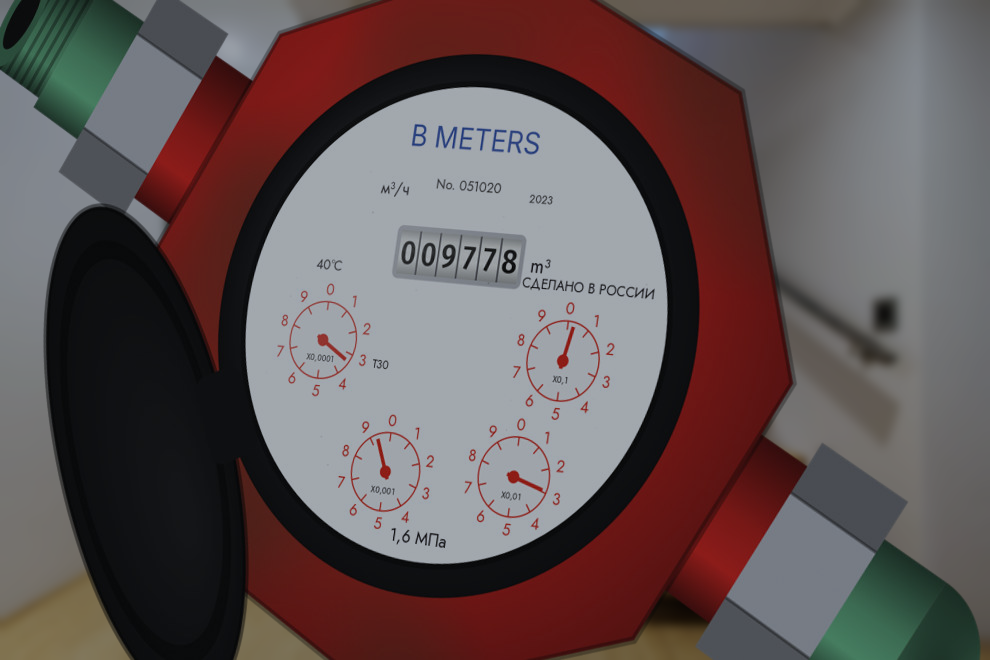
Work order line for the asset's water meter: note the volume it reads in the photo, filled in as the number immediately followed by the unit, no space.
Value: 9778.0293m³
